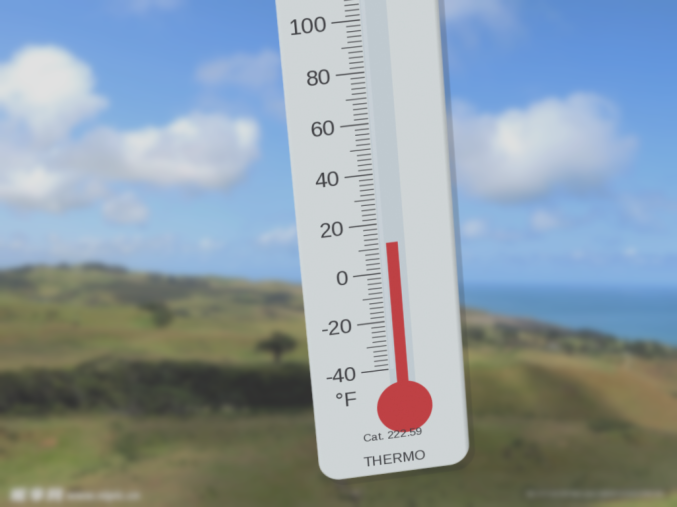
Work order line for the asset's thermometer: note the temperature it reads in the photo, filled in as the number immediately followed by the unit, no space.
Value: 12°F
